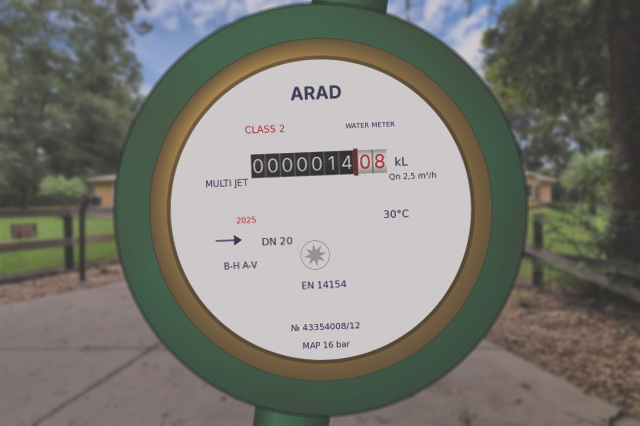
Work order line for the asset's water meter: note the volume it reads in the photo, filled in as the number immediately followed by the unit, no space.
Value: 14.08kL
